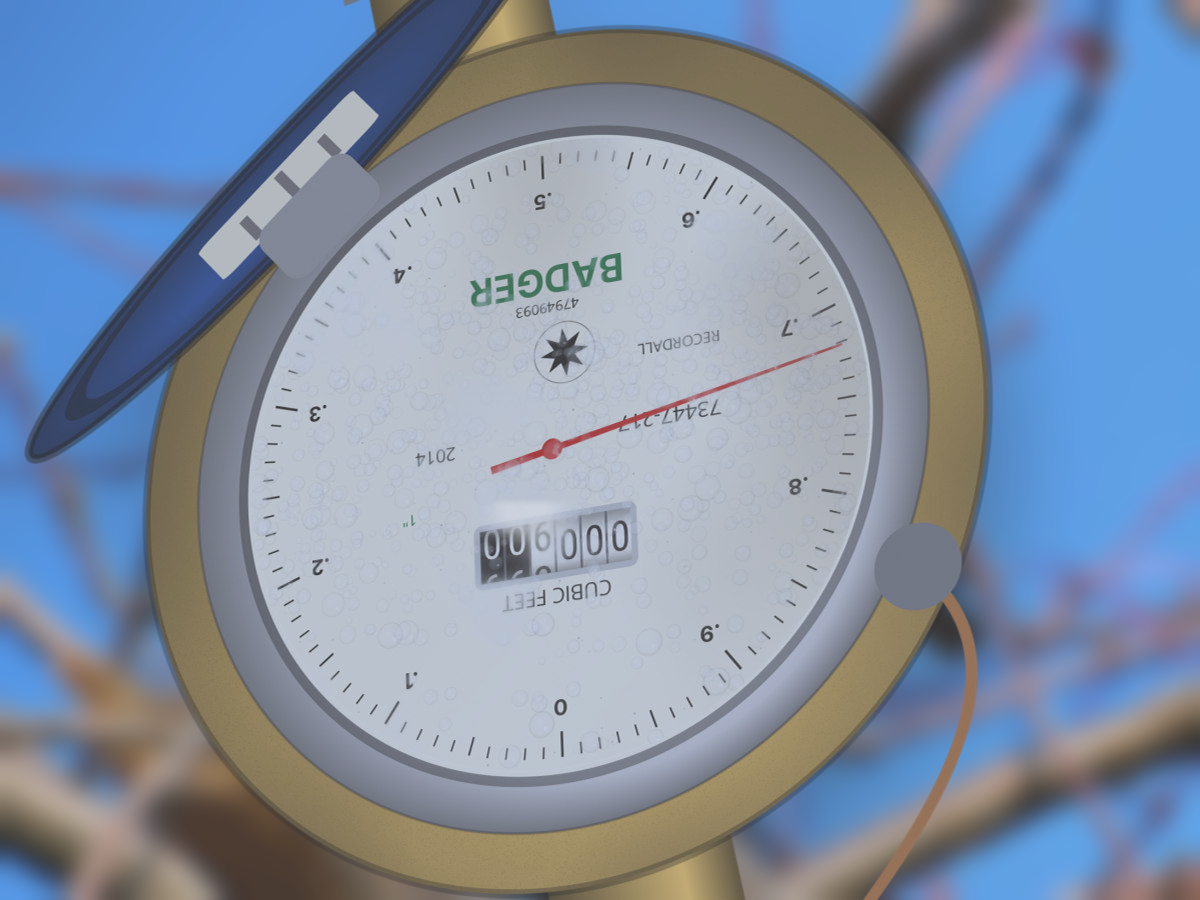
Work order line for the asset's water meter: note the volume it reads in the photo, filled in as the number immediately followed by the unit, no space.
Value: 899.72ft³
